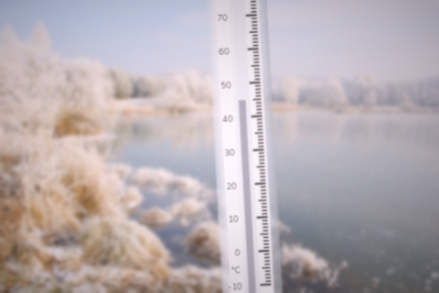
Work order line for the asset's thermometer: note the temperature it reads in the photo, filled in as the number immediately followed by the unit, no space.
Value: 45°C
